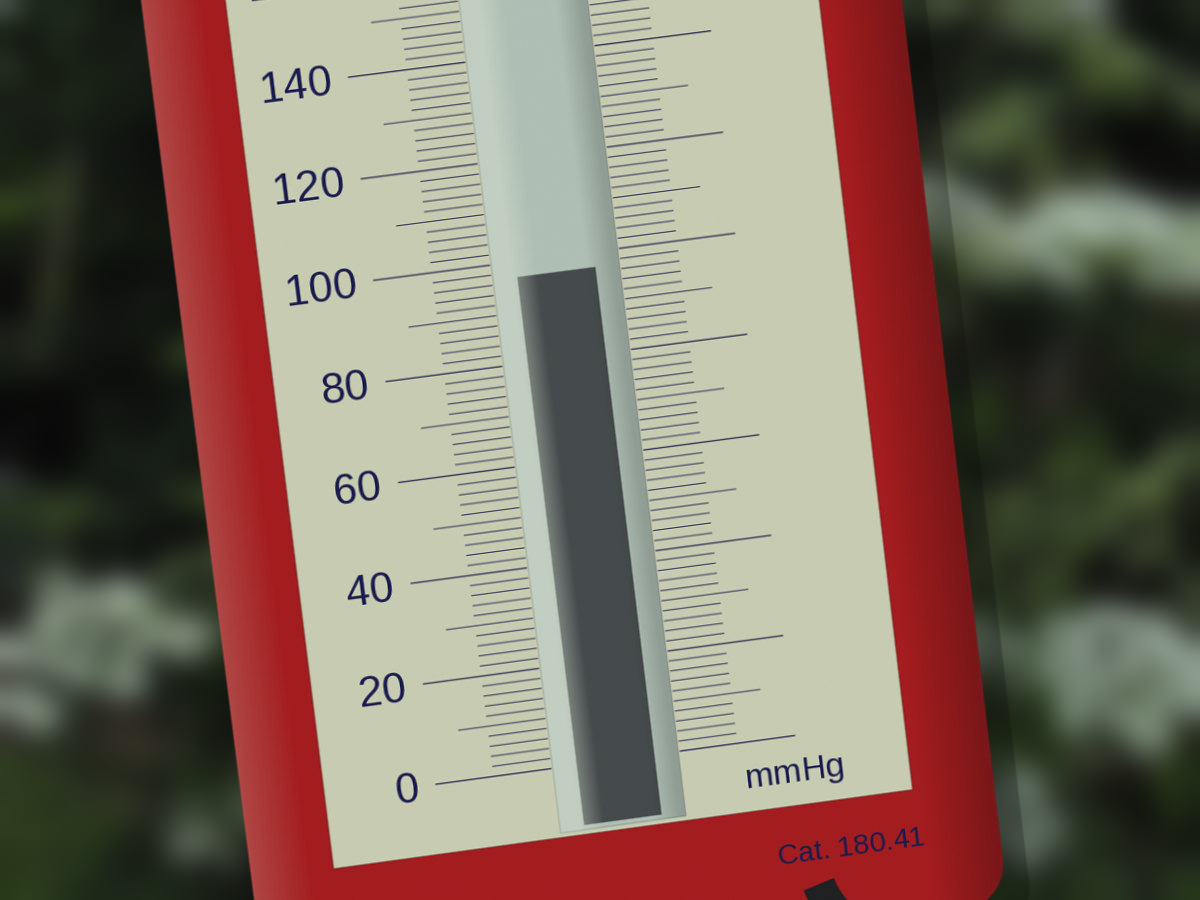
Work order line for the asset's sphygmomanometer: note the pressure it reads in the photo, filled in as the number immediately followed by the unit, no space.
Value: 97mmHg
